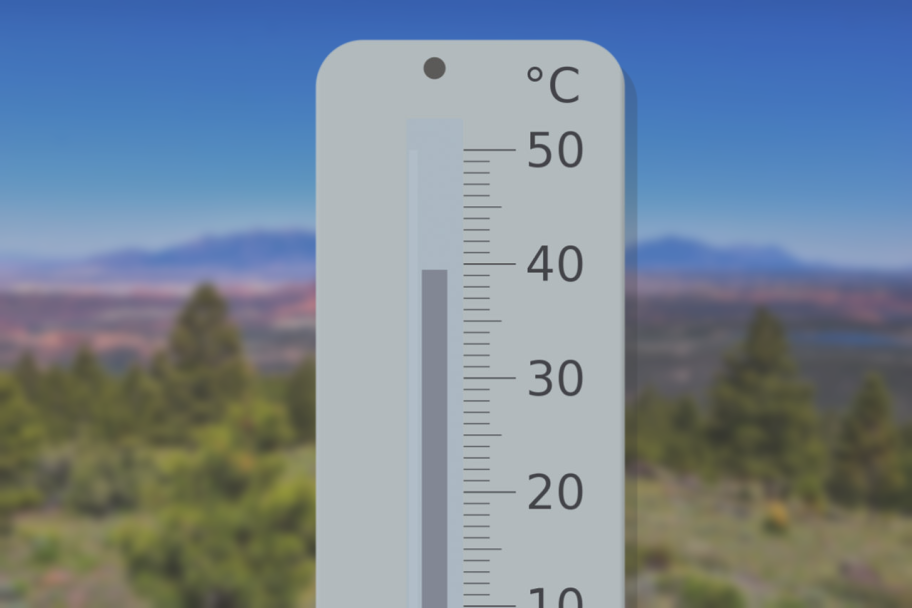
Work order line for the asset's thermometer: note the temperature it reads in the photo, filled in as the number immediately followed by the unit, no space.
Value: 39.5°C
